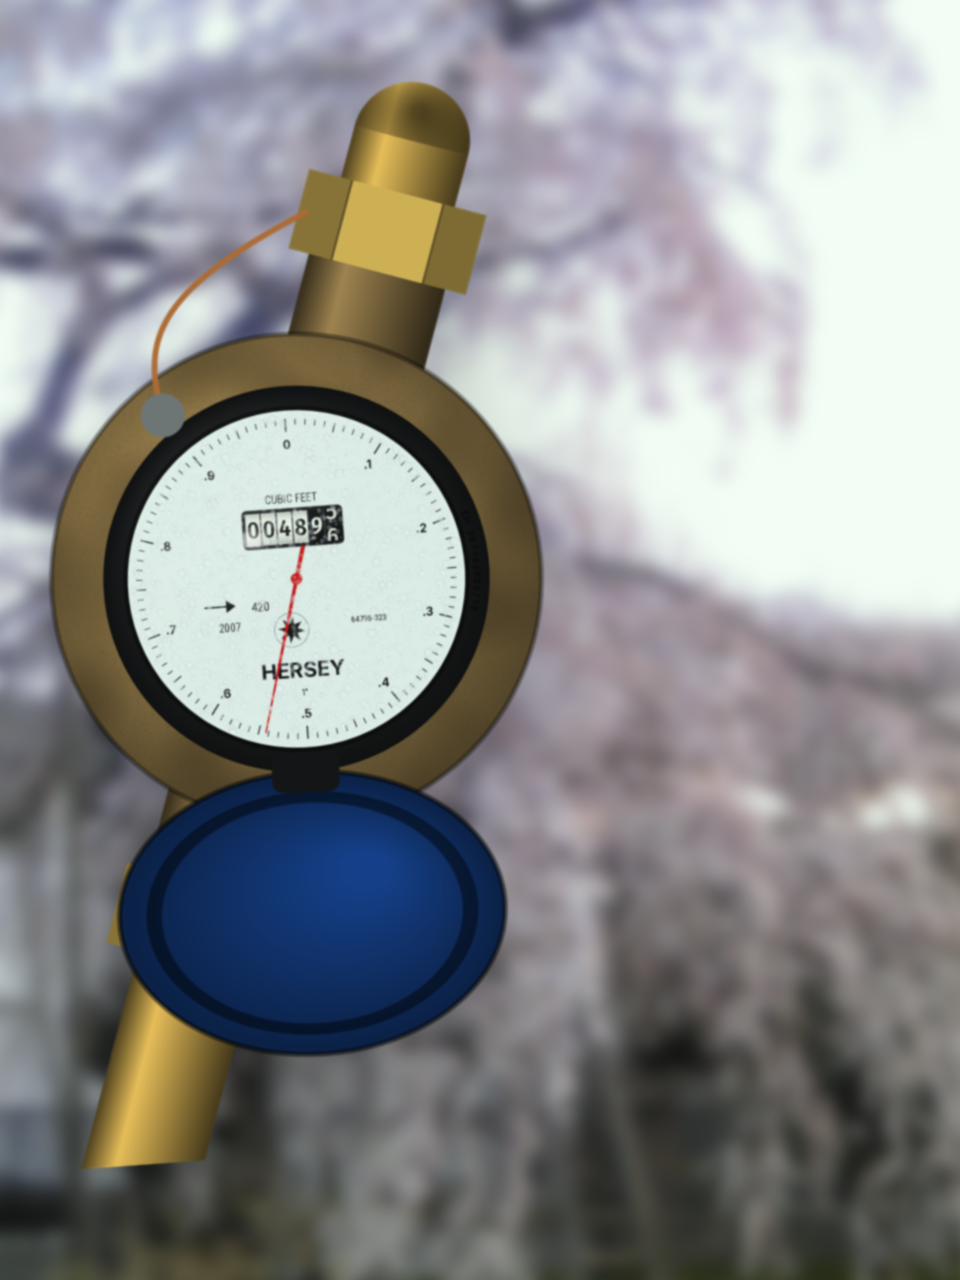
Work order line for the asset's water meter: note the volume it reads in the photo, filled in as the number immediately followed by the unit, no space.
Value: 4895.54ft³
